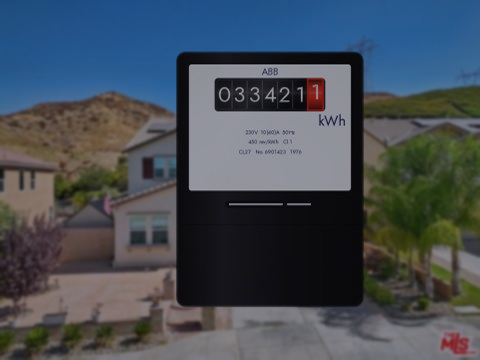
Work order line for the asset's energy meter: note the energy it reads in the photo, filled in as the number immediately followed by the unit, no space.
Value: 33421.1kWh
